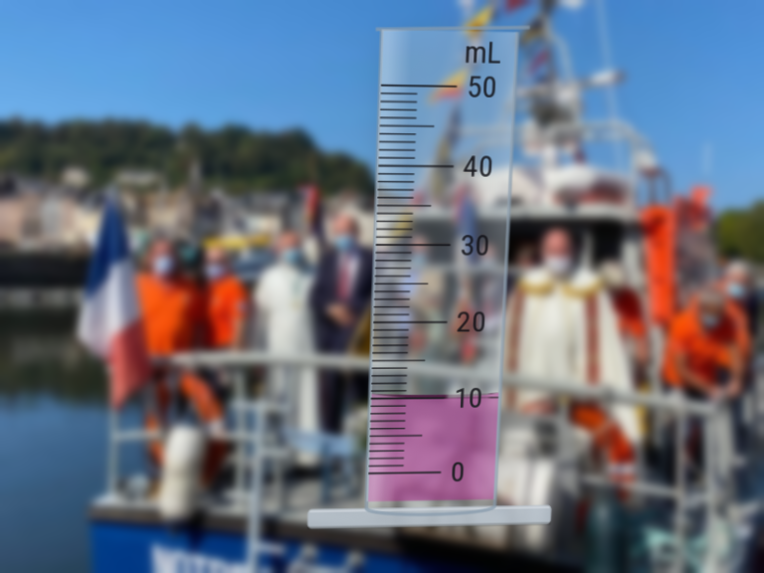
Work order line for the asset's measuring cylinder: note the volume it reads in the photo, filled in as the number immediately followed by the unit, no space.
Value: 10mL
